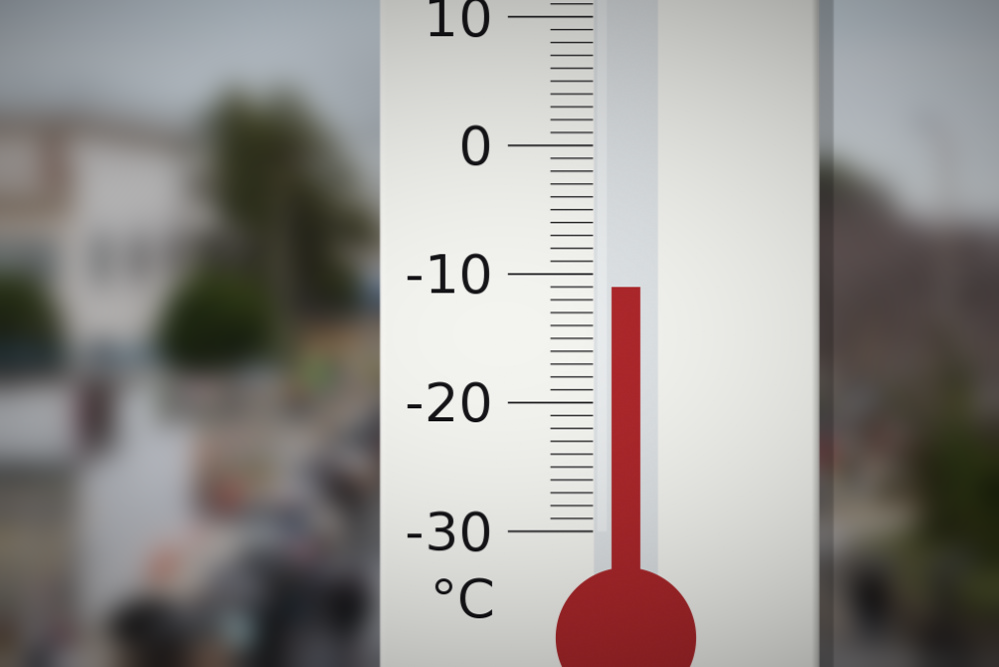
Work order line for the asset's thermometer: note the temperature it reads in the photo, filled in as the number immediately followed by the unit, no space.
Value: -11°C
